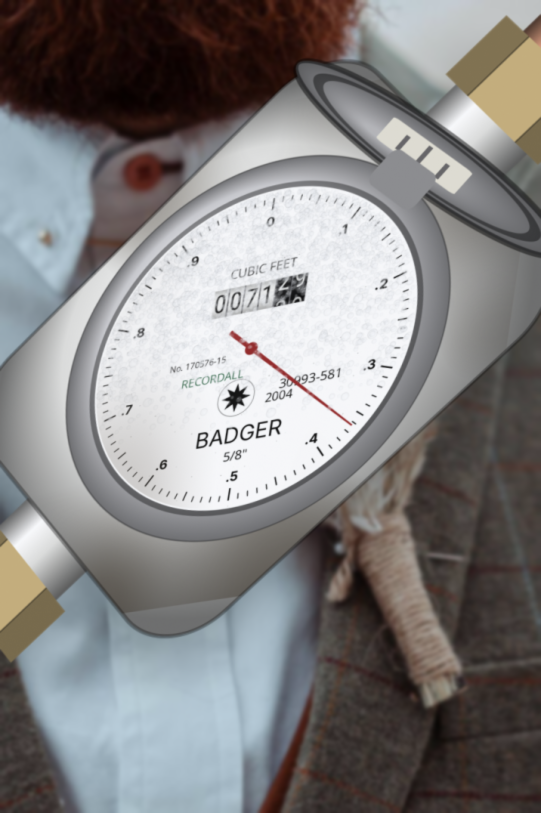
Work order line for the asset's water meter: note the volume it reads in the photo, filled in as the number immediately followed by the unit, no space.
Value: 7129.36ft³
